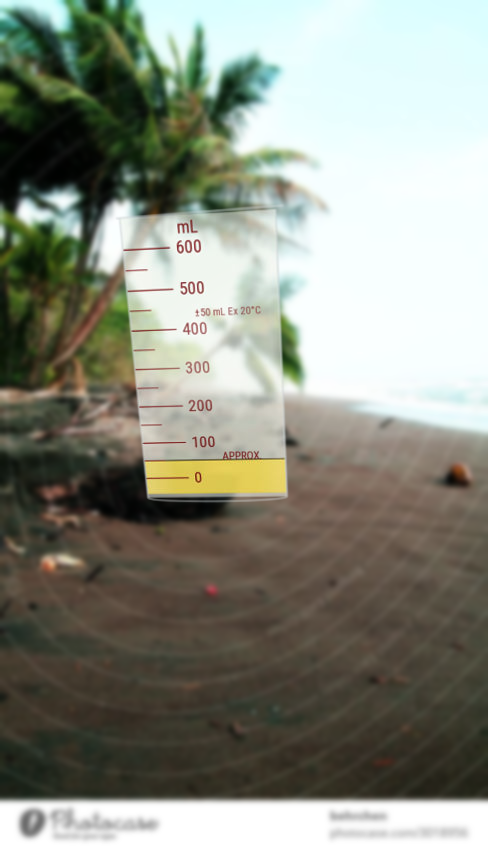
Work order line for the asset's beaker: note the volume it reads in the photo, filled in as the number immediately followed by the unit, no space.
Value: 50mL
